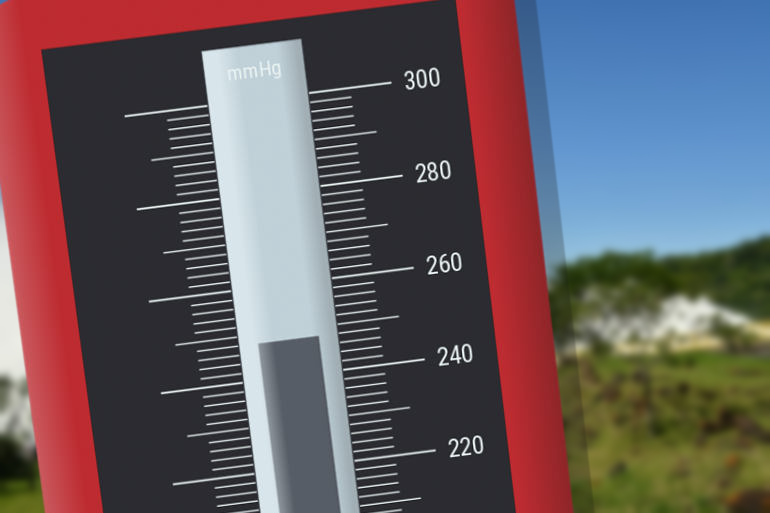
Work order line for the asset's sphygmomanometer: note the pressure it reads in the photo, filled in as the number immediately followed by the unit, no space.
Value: 248mmHg
